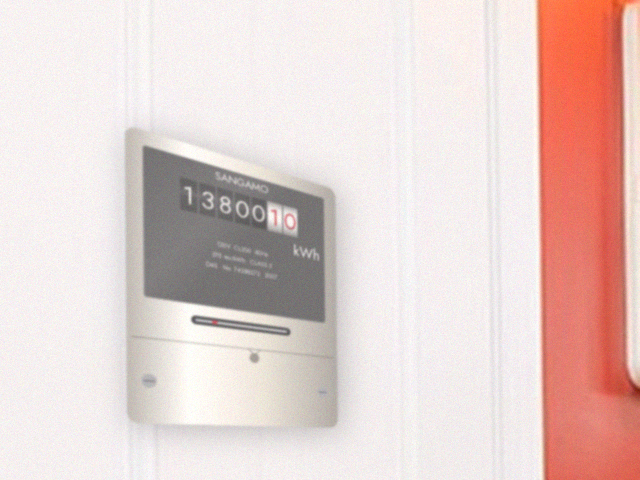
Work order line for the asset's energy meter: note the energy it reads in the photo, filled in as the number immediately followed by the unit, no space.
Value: 13800.10kWh
